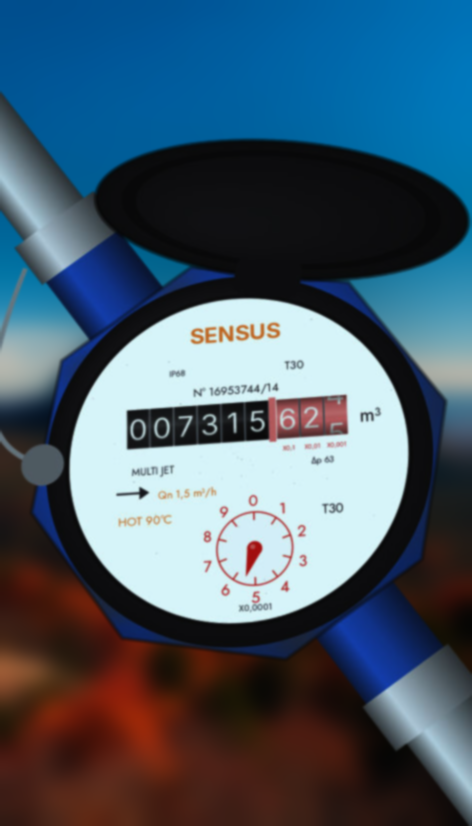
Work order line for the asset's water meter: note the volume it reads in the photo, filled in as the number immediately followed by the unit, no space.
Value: 7315.6245m³
